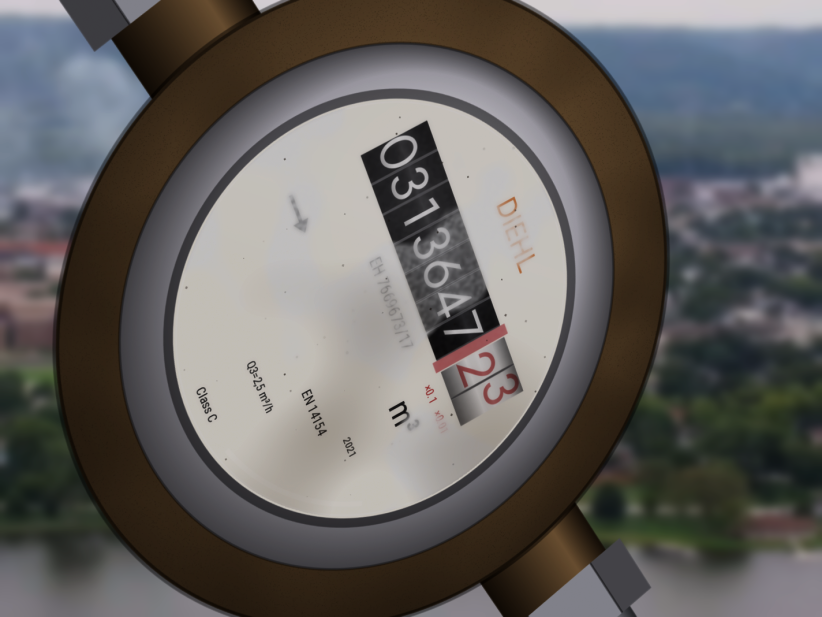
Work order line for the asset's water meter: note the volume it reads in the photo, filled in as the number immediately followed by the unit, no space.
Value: 313647.23m³
